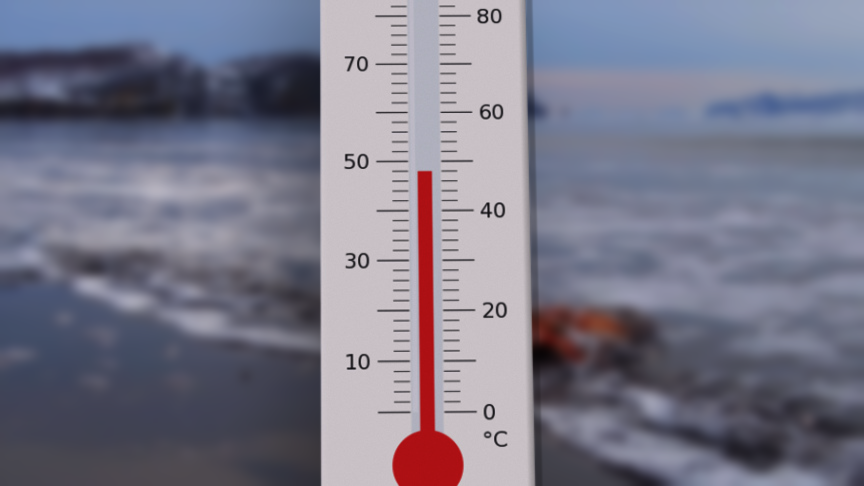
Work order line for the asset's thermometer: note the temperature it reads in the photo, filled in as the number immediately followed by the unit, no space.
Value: 48°C
